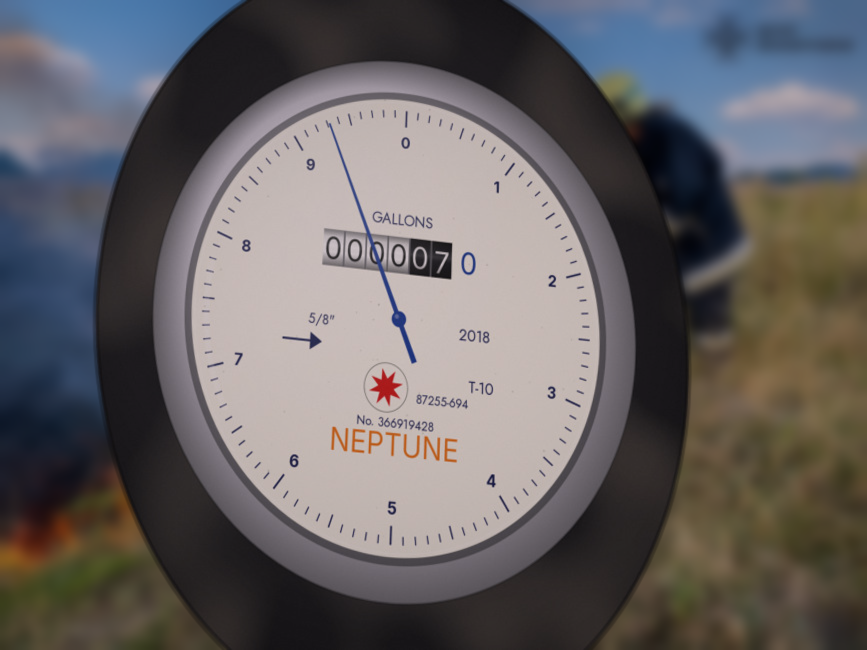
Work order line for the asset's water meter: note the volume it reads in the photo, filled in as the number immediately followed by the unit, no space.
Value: 69.3gal
